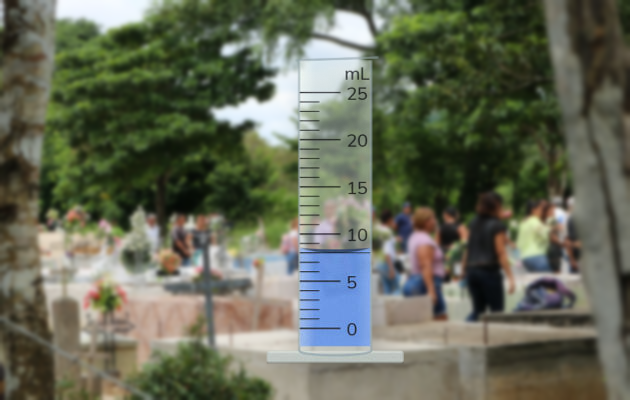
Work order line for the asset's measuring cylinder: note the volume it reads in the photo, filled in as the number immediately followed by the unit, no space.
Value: 8mL
